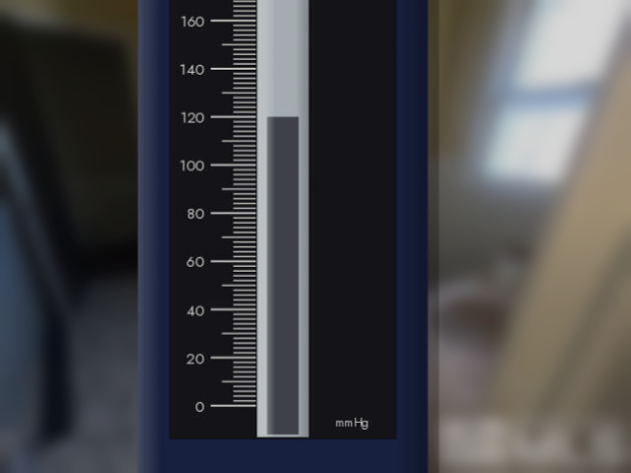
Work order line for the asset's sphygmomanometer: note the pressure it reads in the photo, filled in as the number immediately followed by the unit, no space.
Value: 120mmHg
